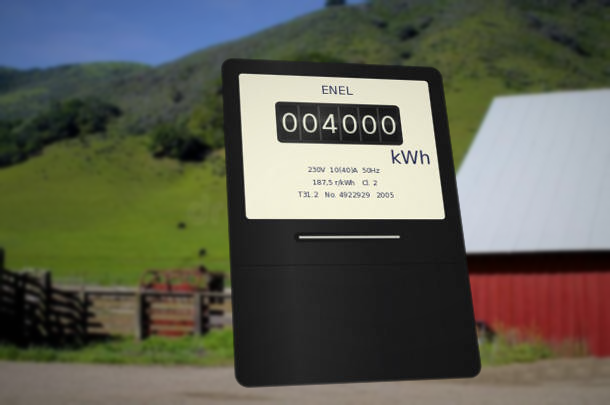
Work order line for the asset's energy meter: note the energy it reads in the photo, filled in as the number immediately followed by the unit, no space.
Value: 4000kWh
